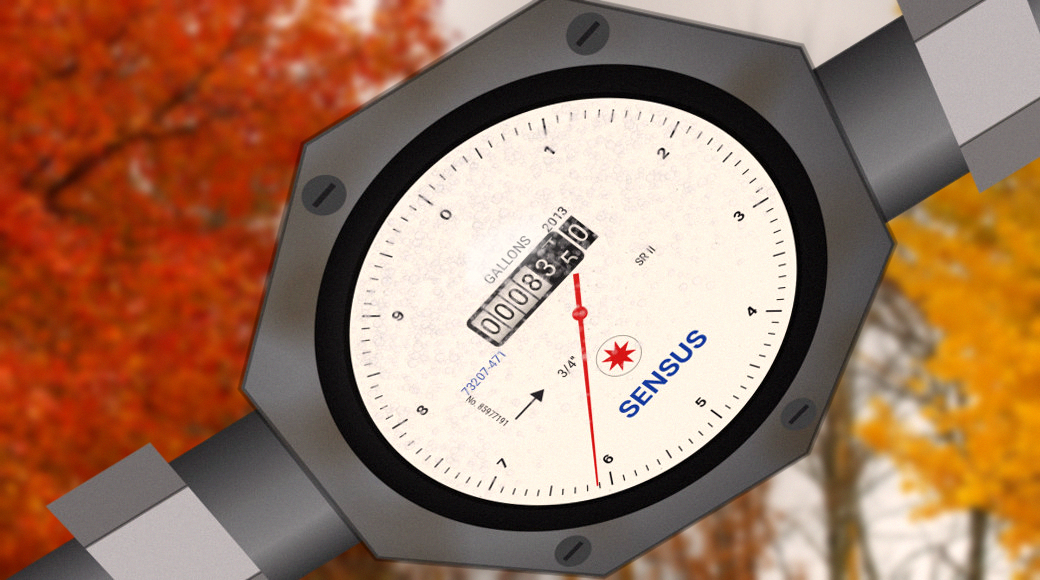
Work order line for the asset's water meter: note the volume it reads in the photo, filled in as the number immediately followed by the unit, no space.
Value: 8346.1gal
